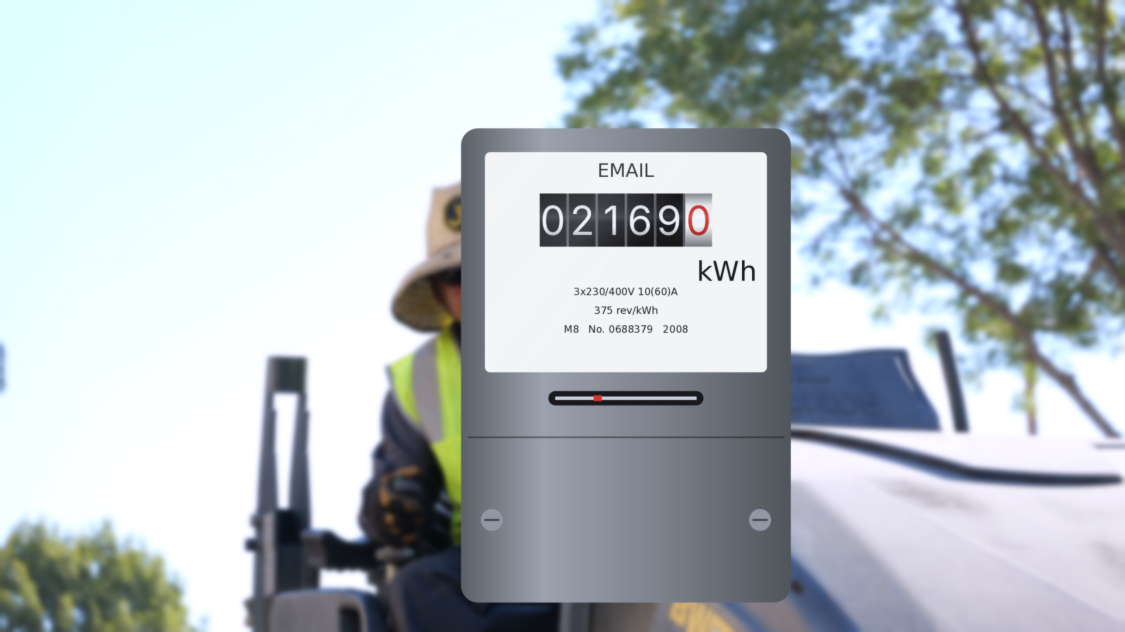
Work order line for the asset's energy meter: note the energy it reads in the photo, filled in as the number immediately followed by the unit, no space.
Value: 2169.0kWh
